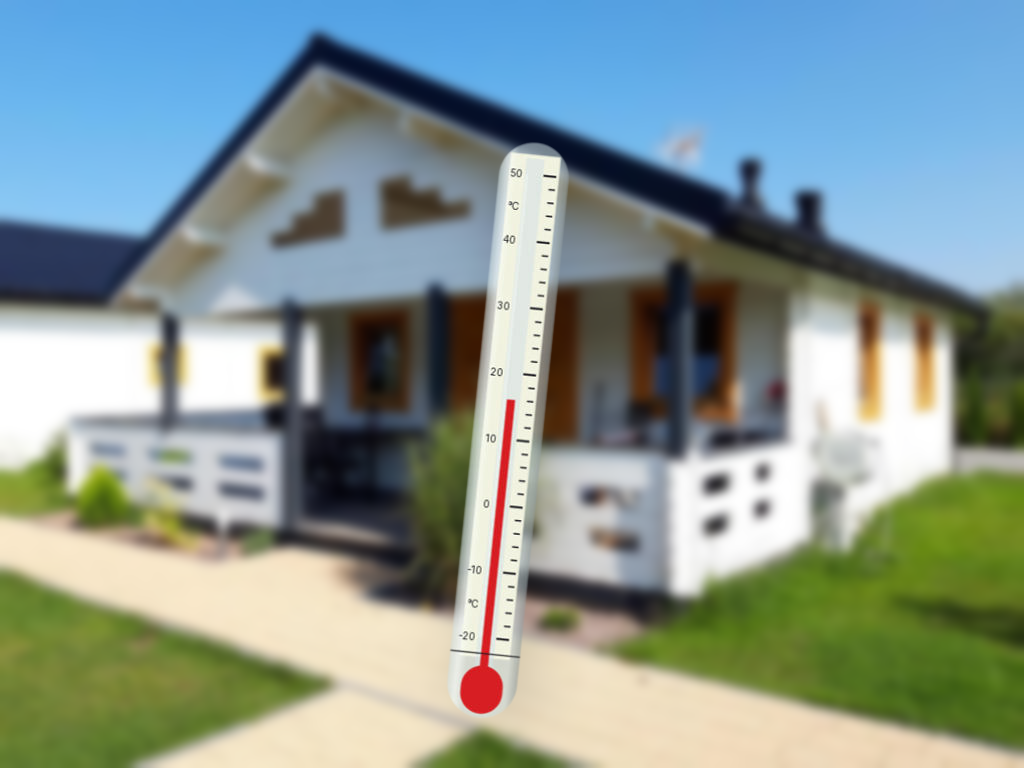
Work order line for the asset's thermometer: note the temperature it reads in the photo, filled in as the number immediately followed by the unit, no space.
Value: 16°C
